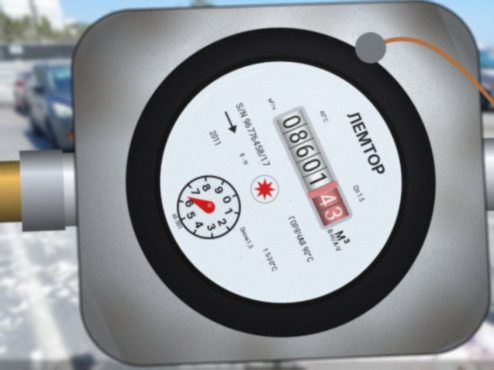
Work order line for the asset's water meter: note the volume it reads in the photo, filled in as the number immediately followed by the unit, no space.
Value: 8601.436m³
